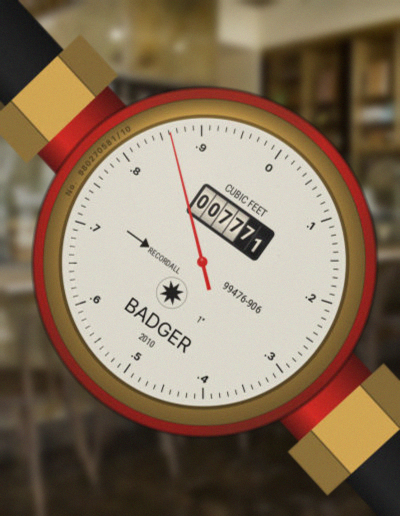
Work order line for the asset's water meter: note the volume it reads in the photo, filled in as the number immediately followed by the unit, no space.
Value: 7770.86ft³
